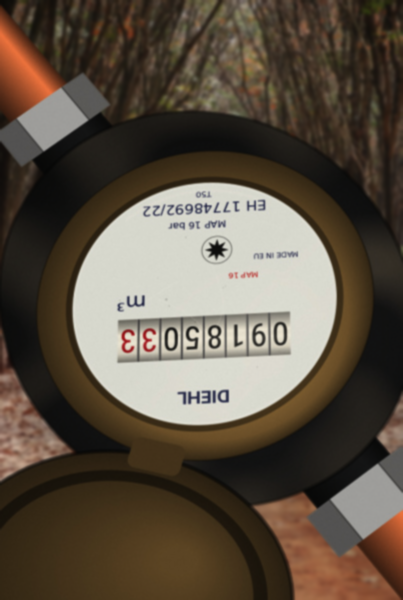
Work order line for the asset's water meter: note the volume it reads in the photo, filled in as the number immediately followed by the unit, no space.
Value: 91850.33m³
